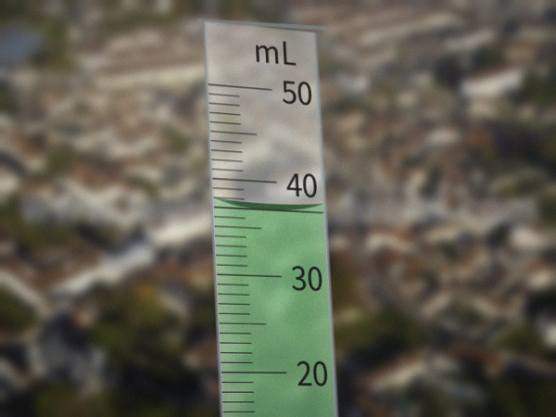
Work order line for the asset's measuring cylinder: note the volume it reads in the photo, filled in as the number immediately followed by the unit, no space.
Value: 37mL
